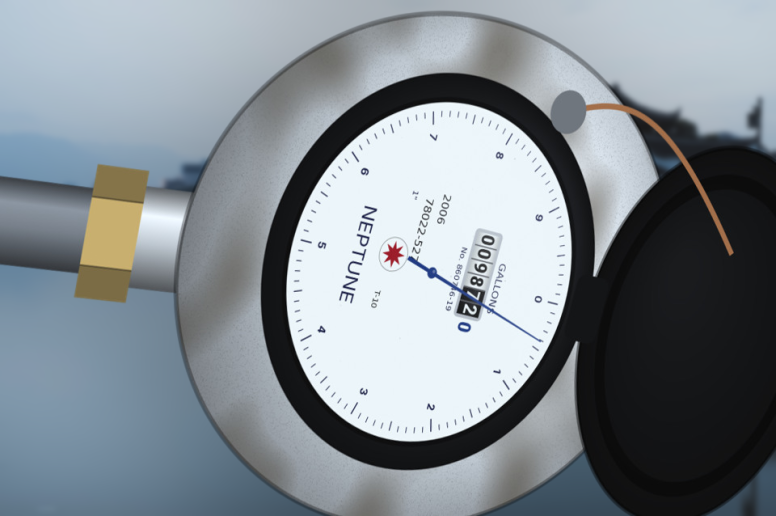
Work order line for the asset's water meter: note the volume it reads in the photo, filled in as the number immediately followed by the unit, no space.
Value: 98720.4gal
